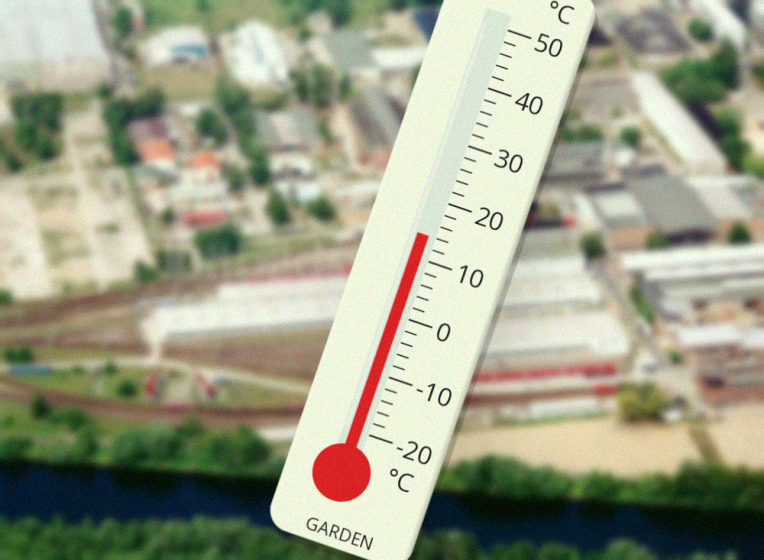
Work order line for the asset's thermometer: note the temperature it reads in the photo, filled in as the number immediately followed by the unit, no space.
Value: 14°C
